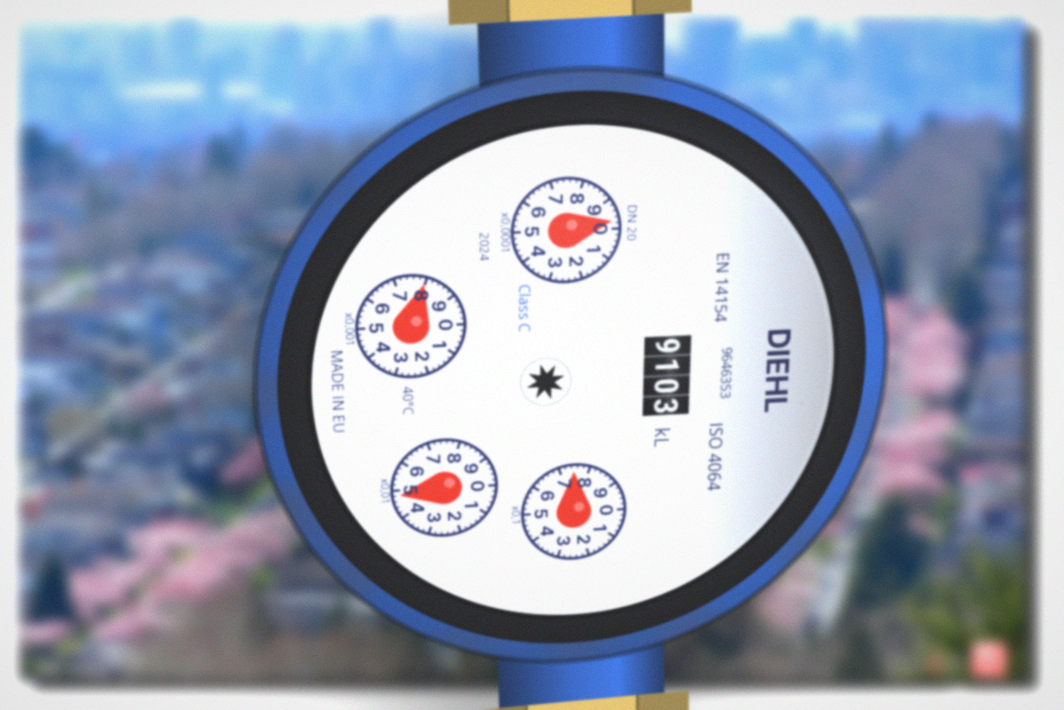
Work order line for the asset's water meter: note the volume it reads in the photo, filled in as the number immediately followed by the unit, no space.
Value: 9103.7479kL
